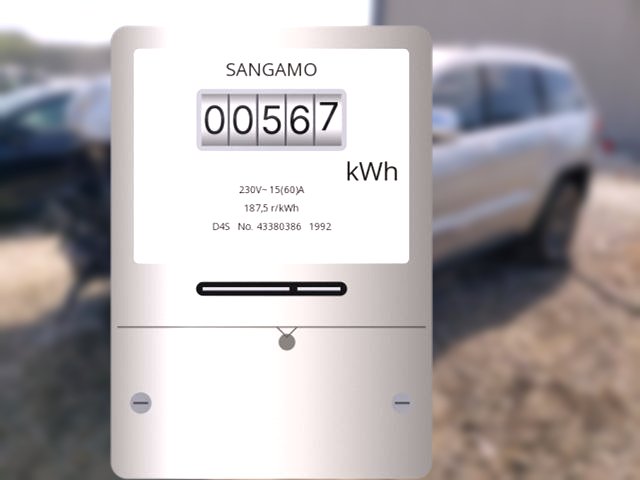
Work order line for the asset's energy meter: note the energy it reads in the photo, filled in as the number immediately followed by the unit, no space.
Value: 567kWh
